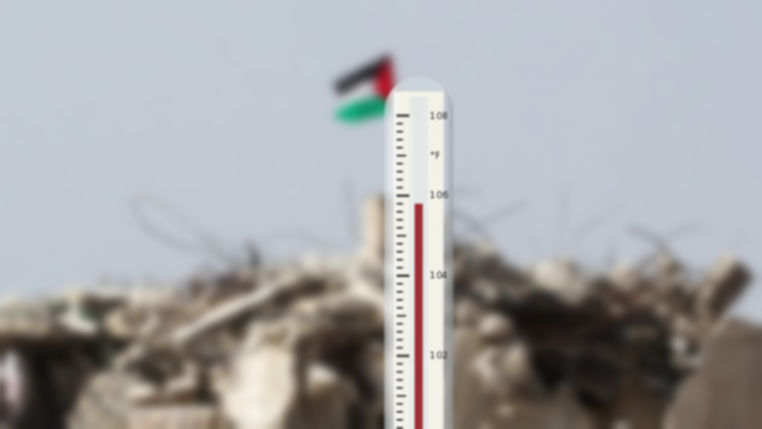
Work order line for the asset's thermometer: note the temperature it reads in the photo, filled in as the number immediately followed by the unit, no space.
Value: 105.8°F
